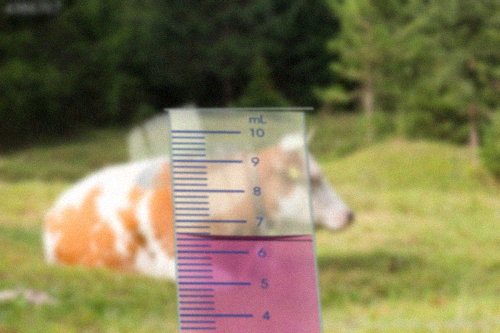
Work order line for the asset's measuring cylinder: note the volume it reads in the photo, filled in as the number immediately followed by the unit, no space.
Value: 6.4mL
